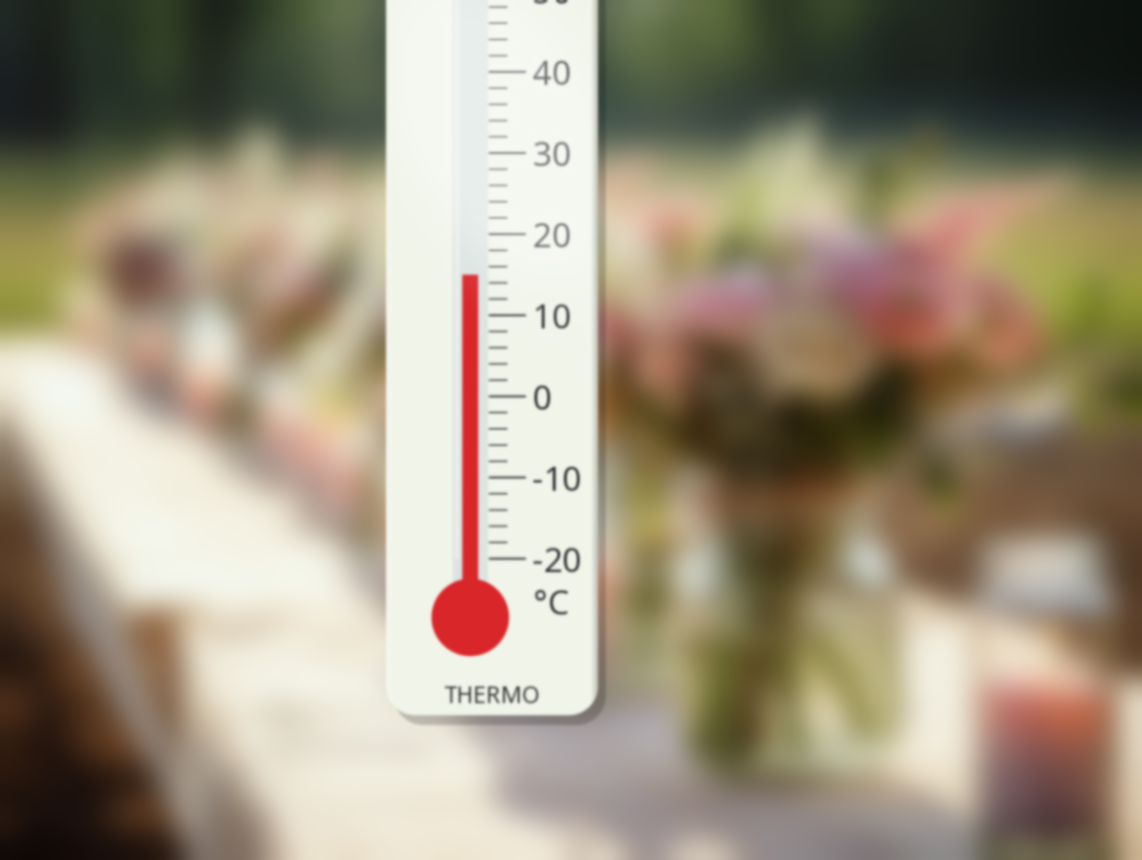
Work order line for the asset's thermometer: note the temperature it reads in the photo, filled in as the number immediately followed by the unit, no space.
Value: 15°C
